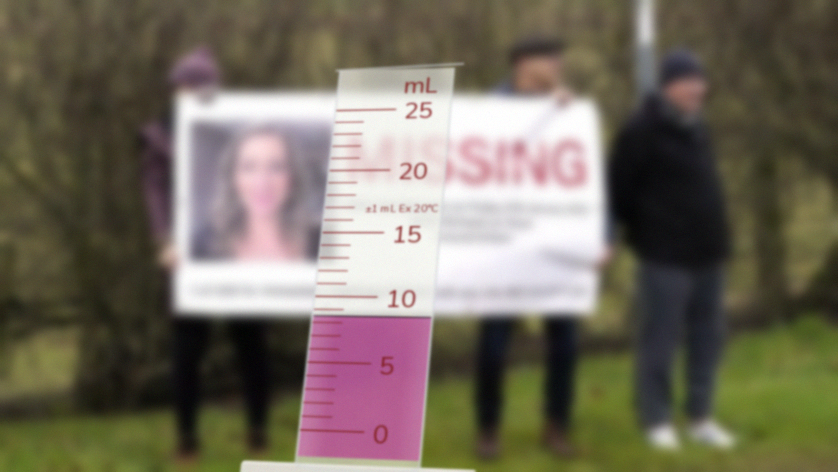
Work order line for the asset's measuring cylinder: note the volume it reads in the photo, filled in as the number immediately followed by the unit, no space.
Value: 8.5mL
